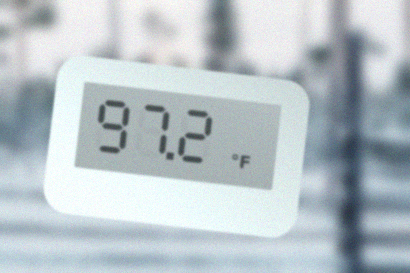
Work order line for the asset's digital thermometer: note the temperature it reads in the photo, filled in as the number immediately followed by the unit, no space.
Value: 97.2°F
